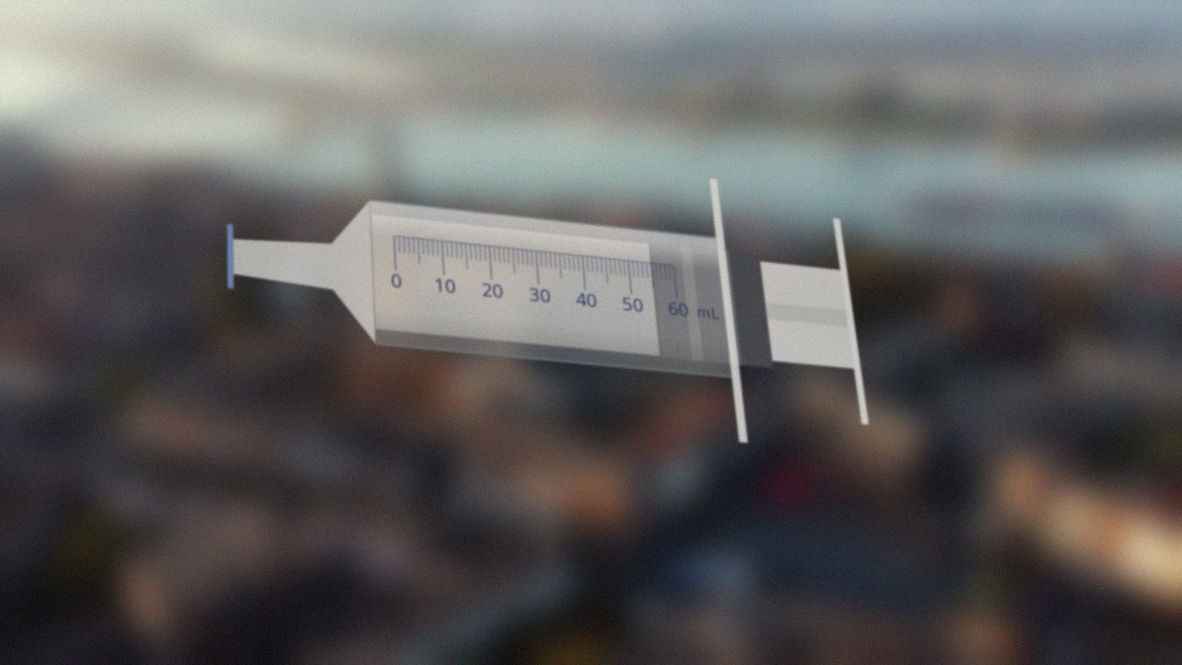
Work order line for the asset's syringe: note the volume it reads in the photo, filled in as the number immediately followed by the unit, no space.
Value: 55mL
